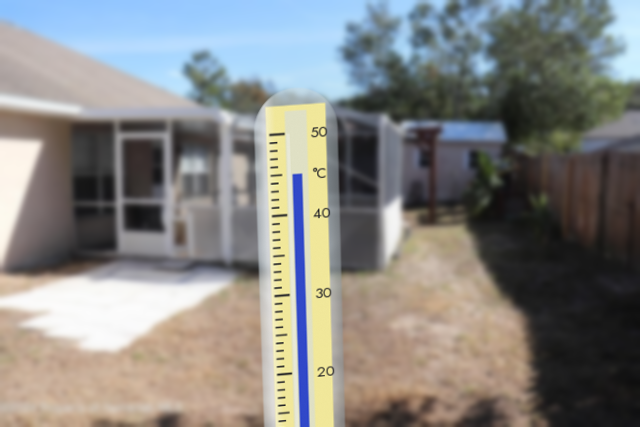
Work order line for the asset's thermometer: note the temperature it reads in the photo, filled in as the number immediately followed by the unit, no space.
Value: 45°C
